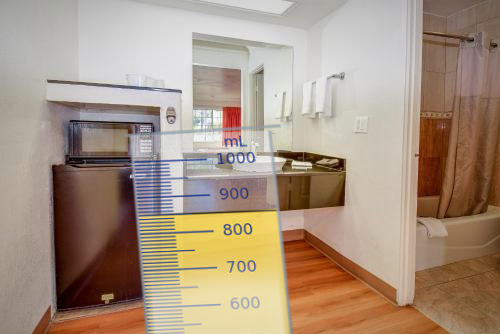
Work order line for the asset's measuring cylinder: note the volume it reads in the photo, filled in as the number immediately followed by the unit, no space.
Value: 850mL
